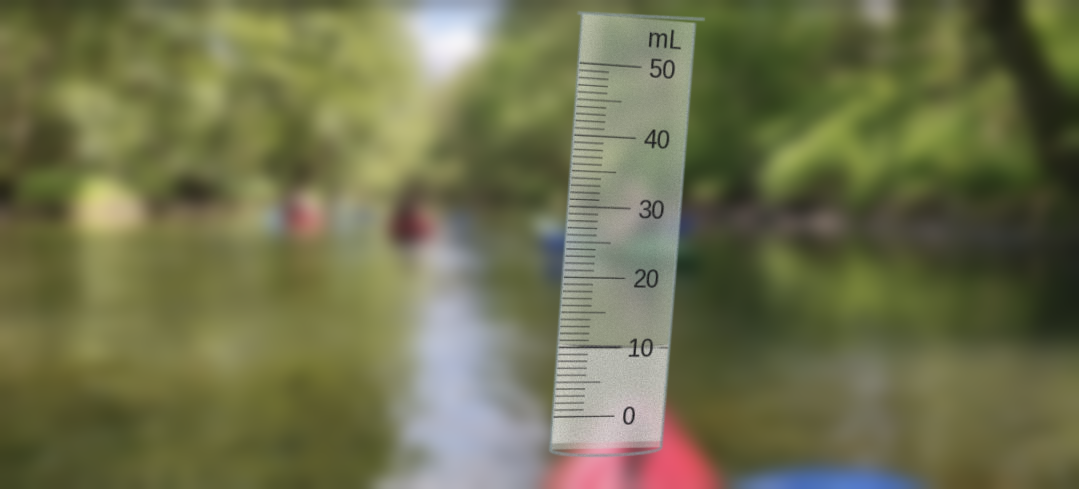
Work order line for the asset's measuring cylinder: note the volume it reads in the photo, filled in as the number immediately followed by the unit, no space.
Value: 10mL
